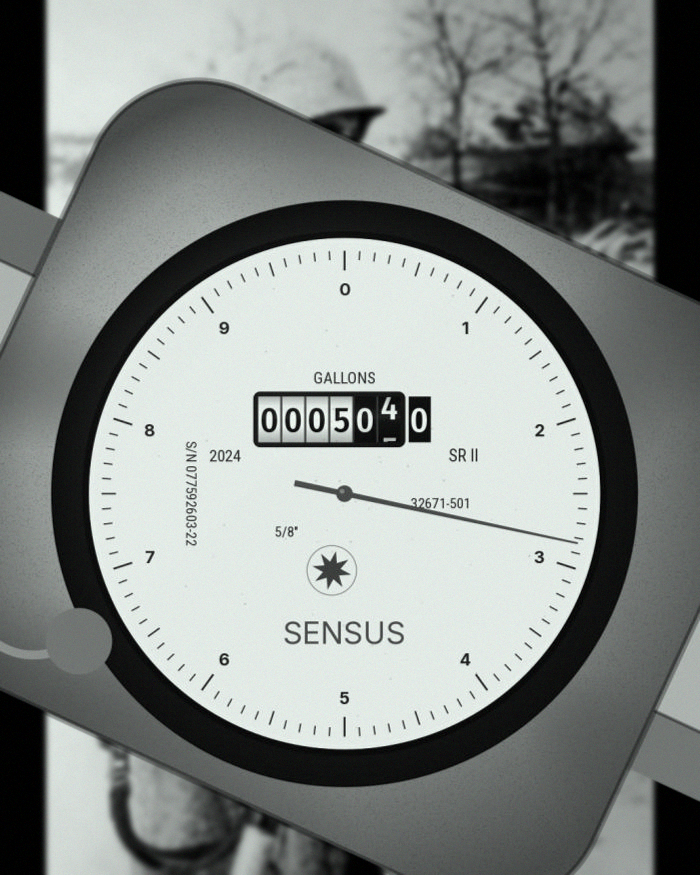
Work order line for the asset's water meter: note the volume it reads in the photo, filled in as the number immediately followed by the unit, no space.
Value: 5042.8gal
